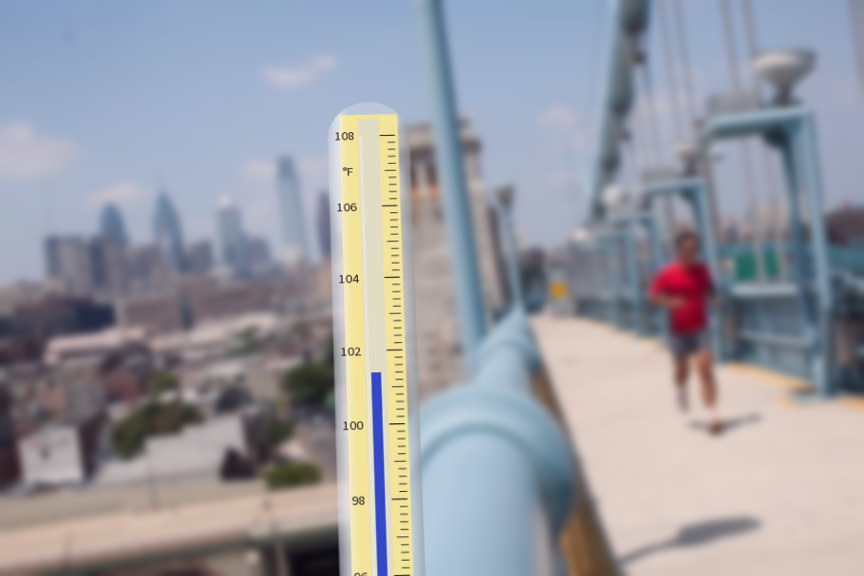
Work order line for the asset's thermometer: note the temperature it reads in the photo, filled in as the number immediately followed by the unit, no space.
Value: 101.4°F
